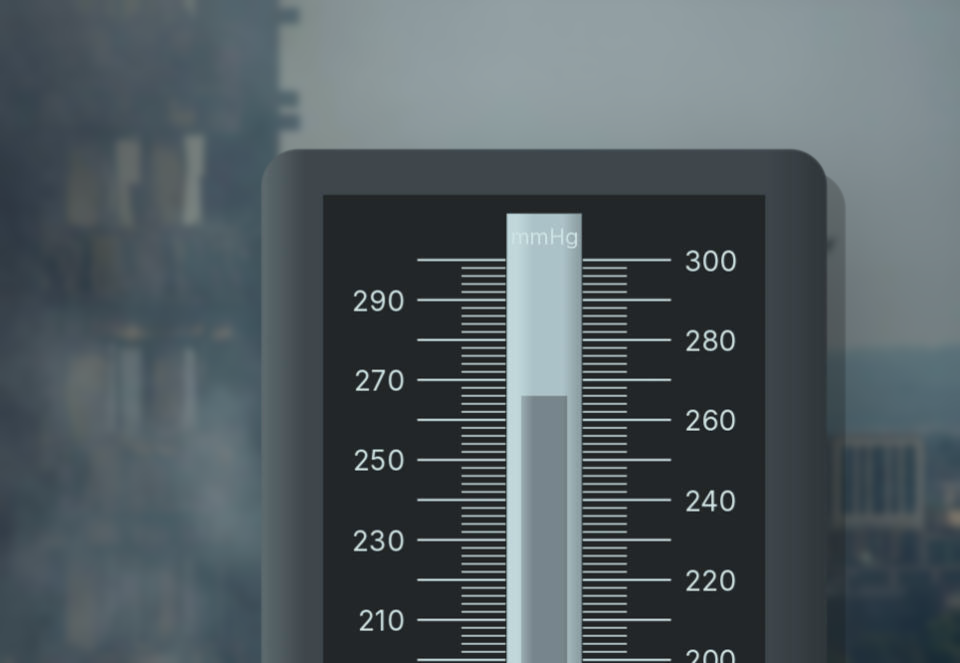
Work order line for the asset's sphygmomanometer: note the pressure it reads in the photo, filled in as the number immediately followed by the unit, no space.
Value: 266mmHg
